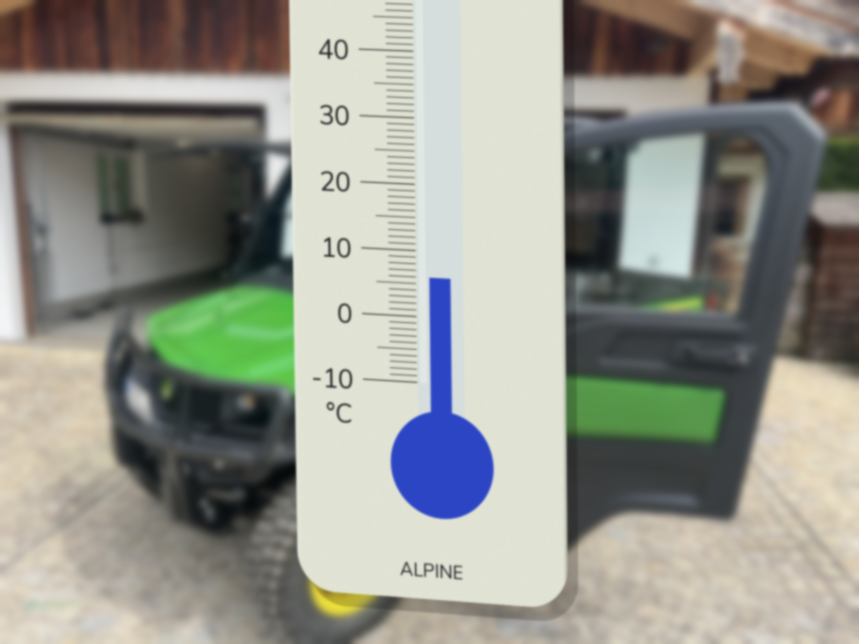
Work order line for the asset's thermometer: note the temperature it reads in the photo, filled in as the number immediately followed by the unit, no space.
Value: 6°C
